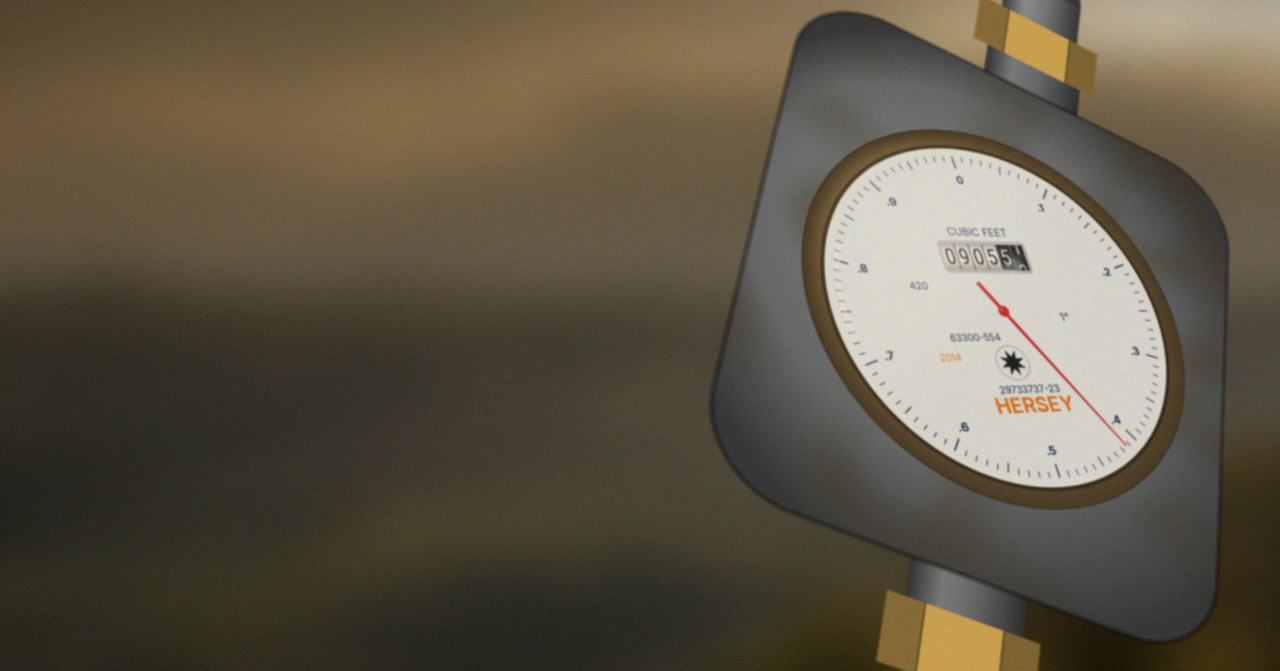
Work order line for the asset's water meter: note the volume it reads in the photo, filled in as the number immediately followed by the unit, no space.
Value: 90551.41ft³
